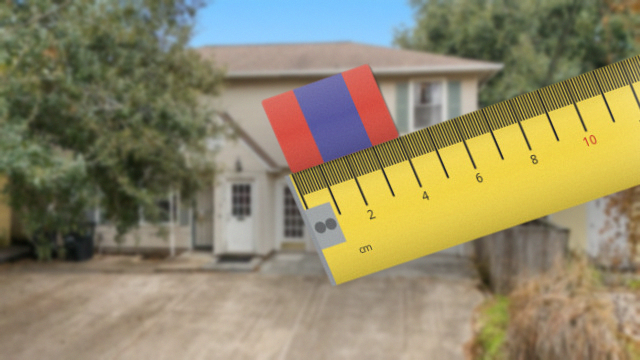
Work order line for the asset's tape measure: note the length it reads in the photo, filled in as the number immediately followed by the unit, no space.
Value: 4cm
